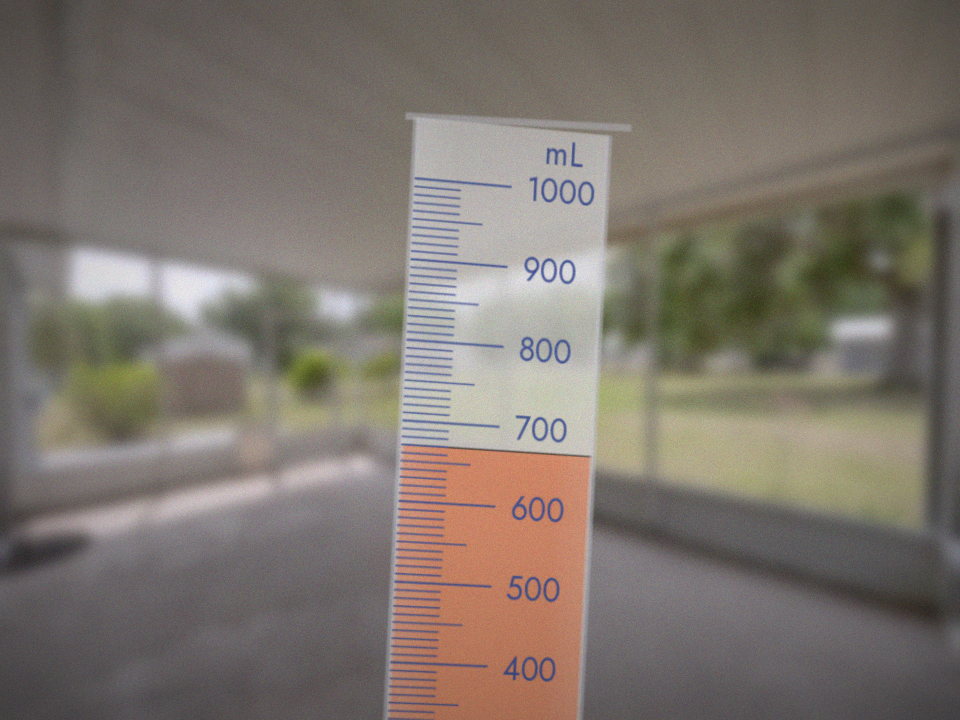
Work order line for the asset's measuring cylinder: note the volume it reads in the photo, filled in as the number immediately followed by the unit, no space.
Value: 670mL
